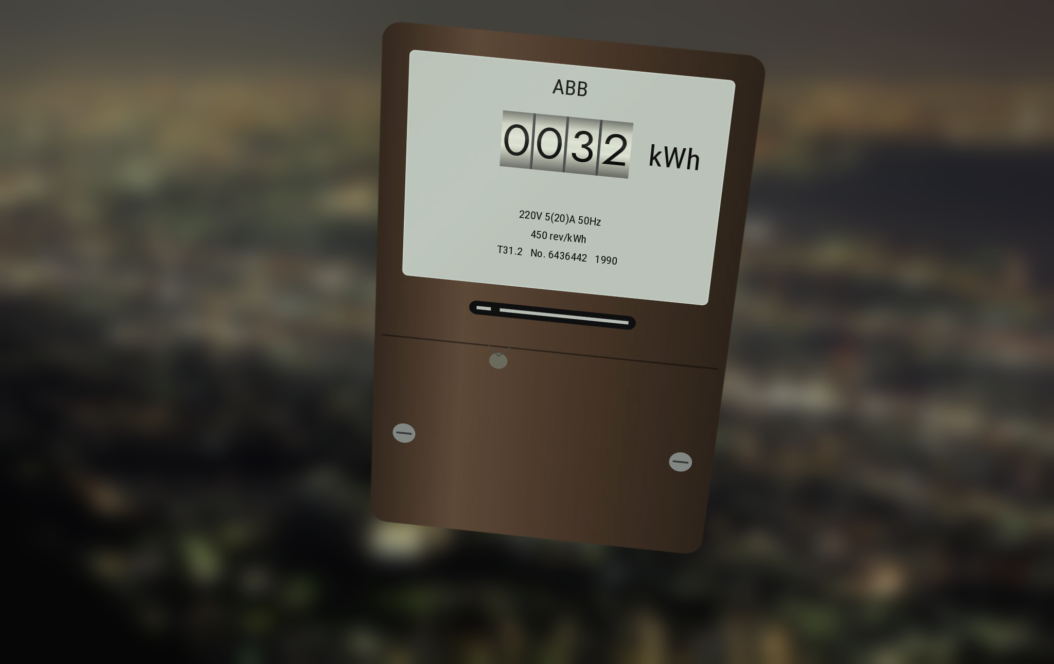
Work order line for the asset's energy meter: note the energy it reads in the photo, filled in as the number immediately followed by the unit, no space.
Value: 32kWh
